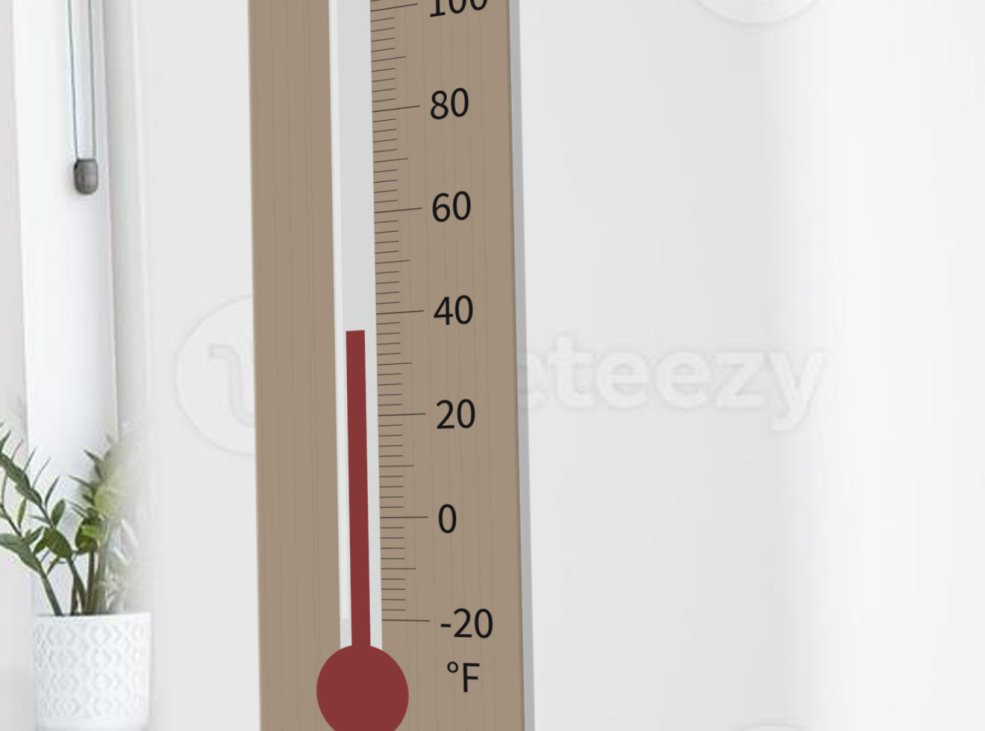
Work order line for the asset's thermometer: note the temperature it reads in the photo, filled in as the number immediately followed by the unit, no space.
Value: 37°F
